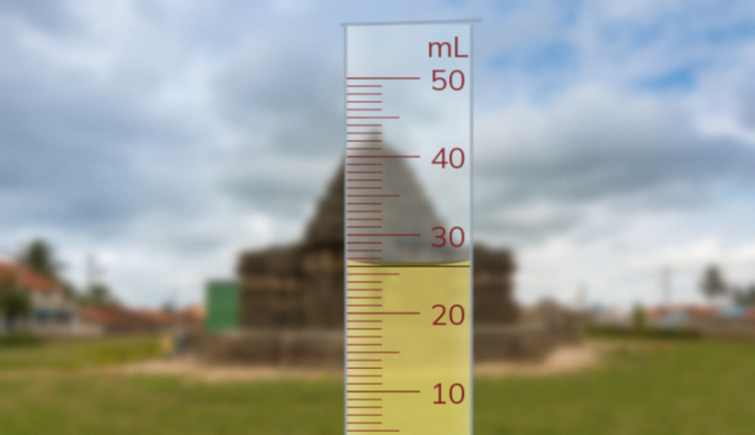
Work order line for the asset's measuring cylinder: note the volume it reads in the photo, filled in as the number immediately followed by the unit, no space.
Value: 26mL
